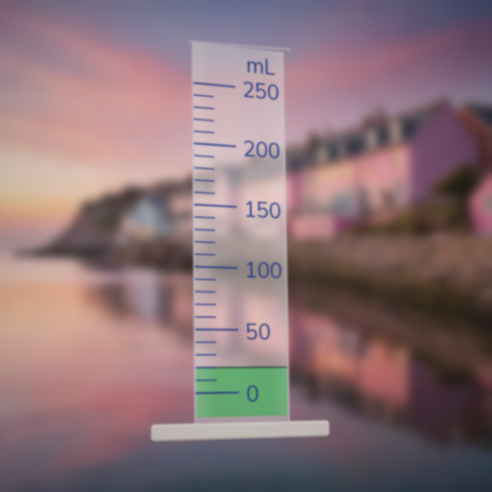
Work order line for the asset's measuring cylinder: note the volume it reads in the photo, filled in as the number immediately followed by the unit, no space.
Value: 20mL
